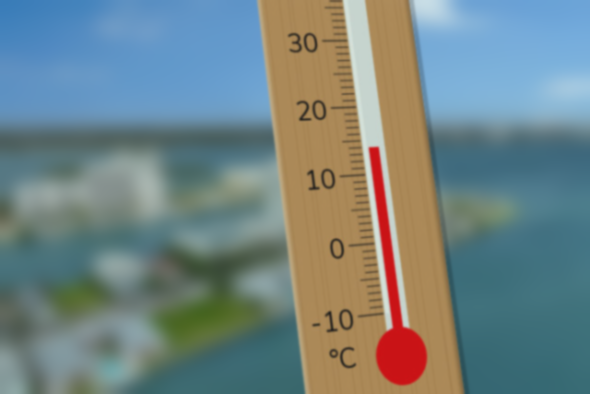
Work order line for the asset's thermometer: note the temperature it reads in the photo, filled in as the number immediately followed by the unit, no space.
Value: 14°C
